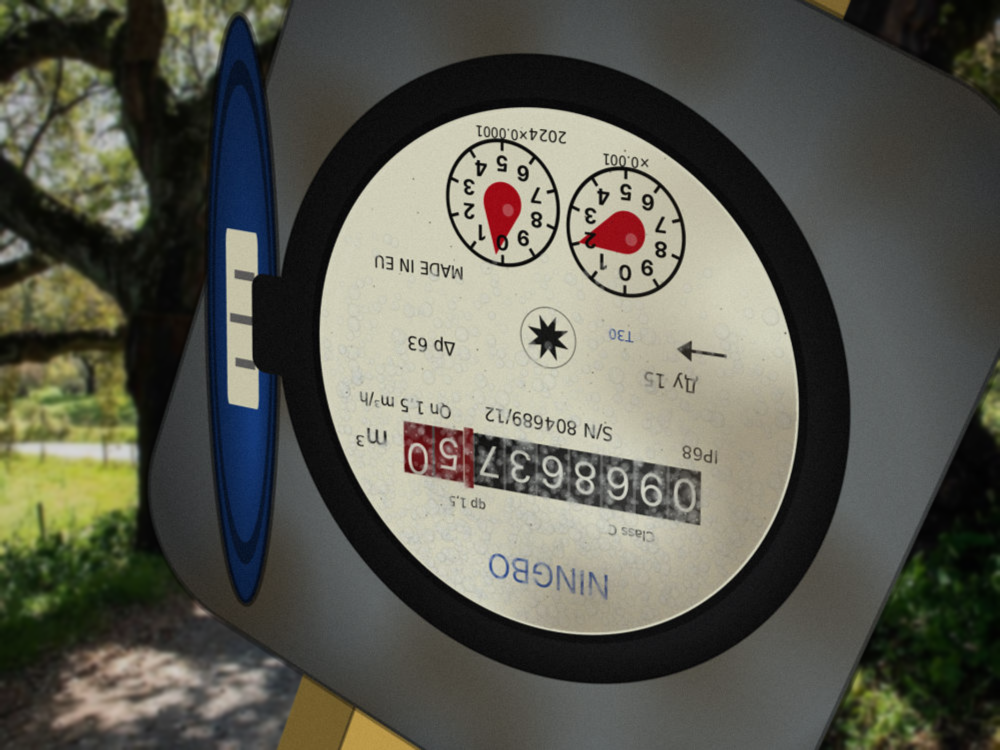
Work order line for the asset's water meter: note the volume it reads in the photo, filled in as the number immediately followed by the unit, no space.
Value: 968637.5020m³
